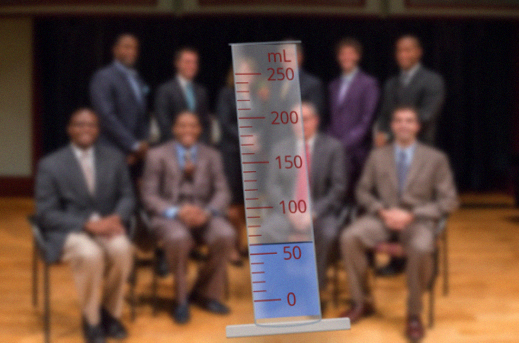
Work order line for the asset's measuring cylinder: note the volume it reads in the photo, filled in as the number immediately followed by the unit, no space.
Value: 60mL
